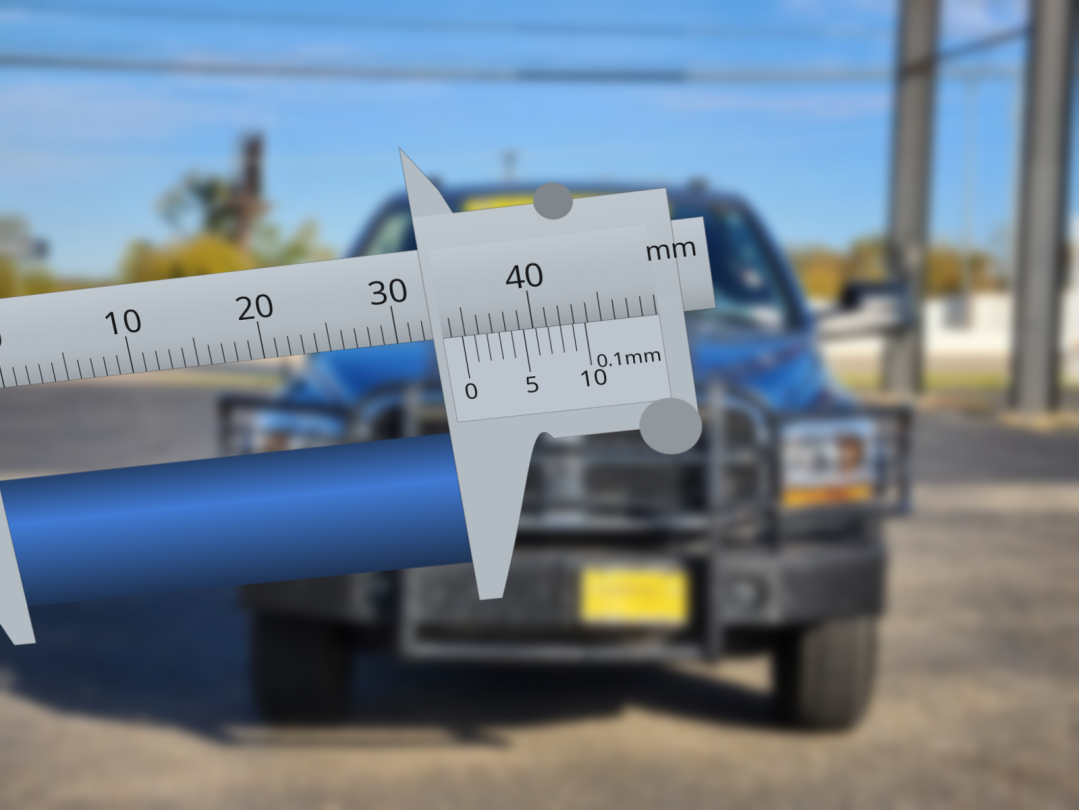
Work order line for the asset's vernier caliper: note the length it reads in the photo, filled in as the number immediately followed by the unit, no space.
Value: 34.8mm
